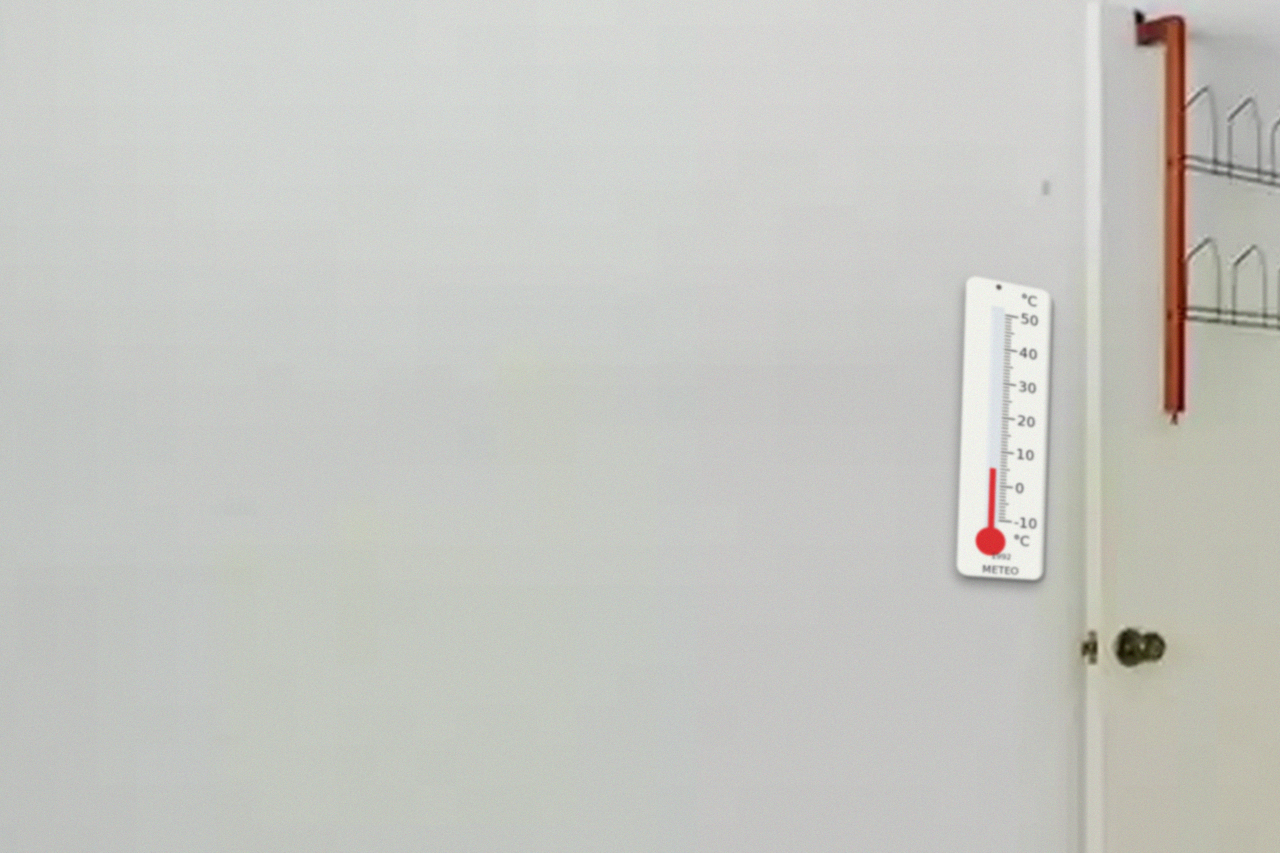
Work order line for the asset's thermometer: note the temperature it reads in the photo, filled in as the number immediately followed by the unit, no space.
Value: 5°C
